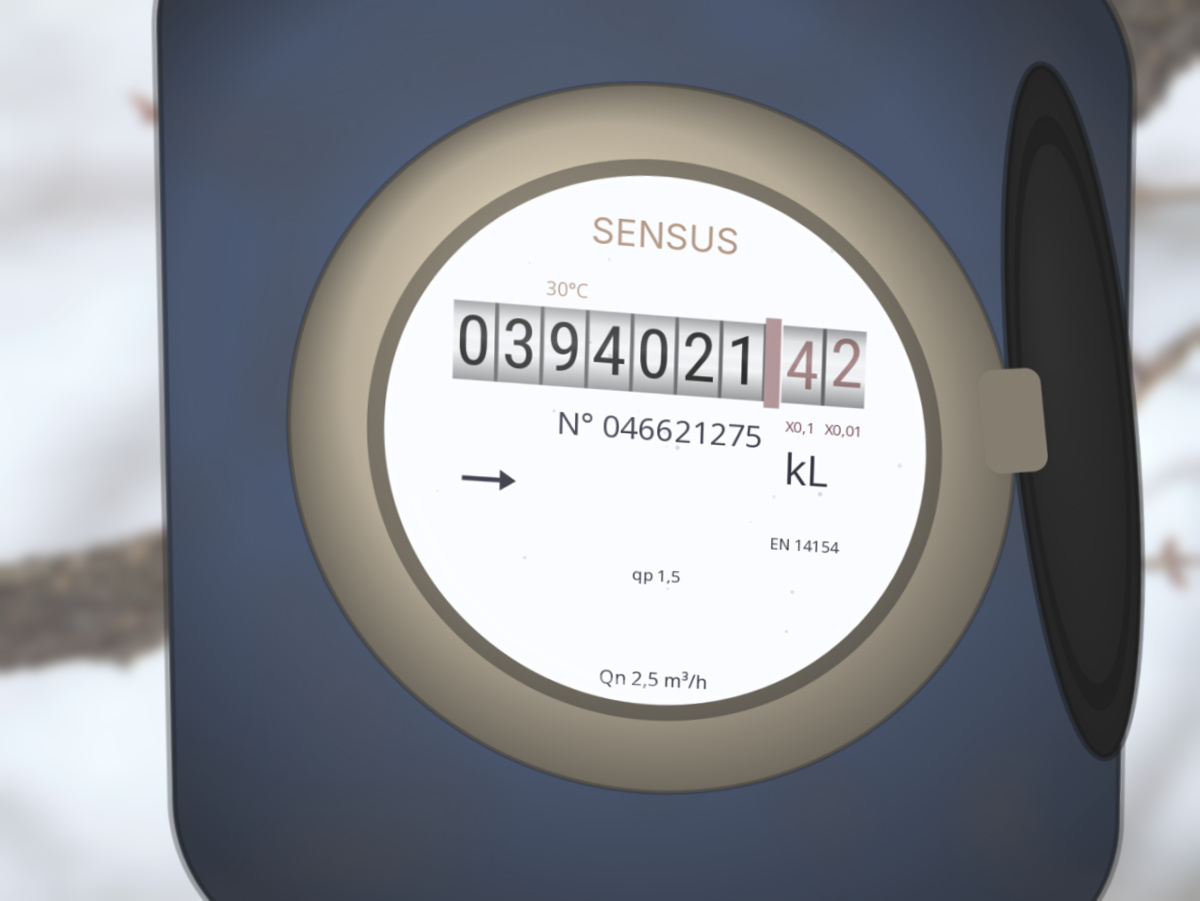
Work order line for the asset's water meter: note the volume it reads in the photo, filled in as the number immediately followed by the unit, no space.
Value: 394021.42kL
